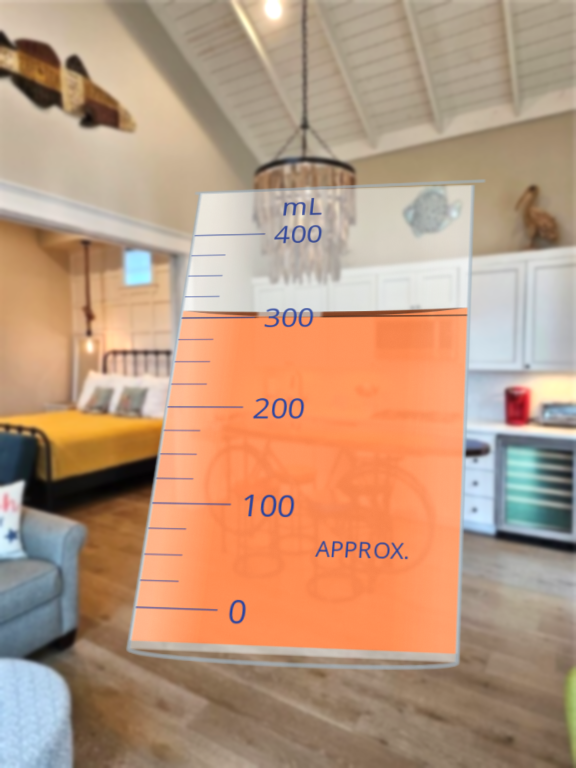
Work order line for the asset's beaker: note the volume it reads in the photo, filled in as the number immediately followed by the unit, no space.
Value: 300mL
